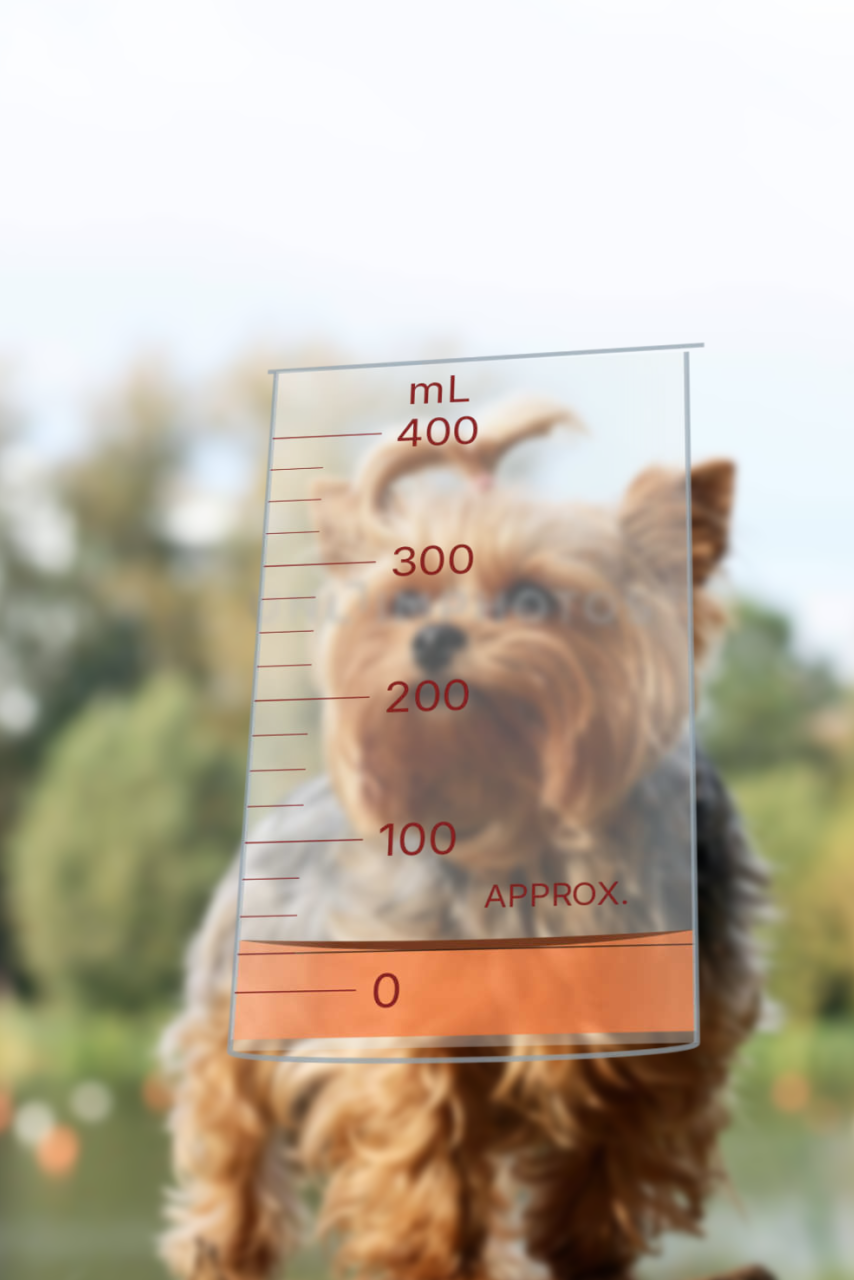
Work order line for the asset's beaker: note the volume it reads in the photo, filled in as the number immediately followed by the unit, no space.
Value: 25mL
